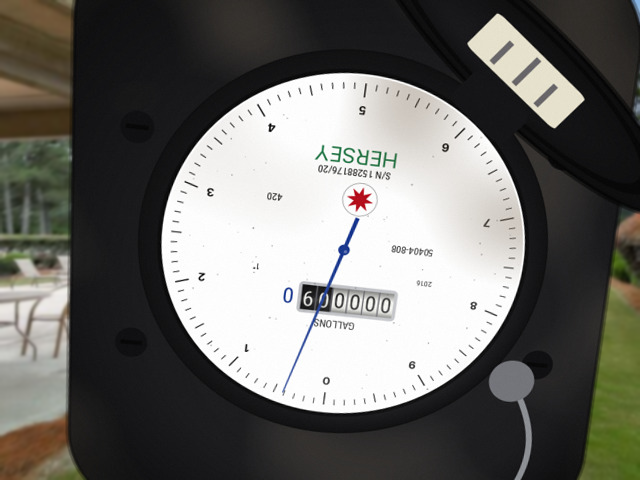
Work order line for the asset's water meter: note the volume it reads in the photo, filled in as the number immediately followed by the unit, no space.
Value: 90.4gal
